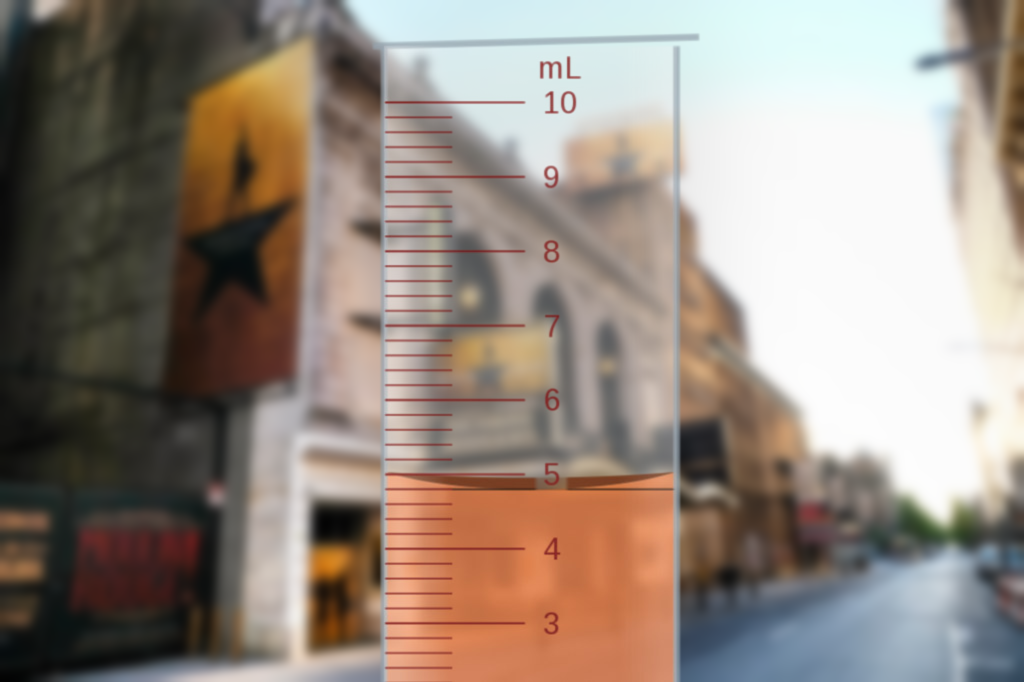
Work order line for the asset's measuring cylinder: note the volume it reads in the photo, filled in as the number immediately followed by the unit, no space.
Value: 4.8mL
